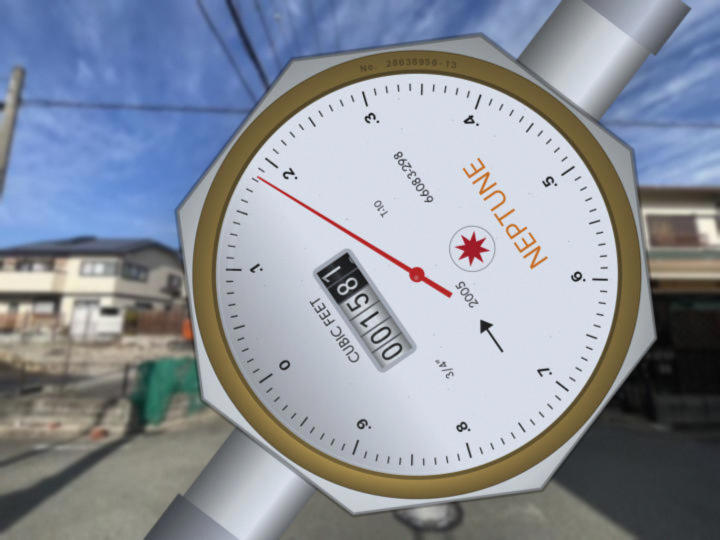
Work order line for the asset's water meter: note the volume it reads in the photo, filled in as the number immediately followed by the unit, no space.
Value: 1581.18ft³
